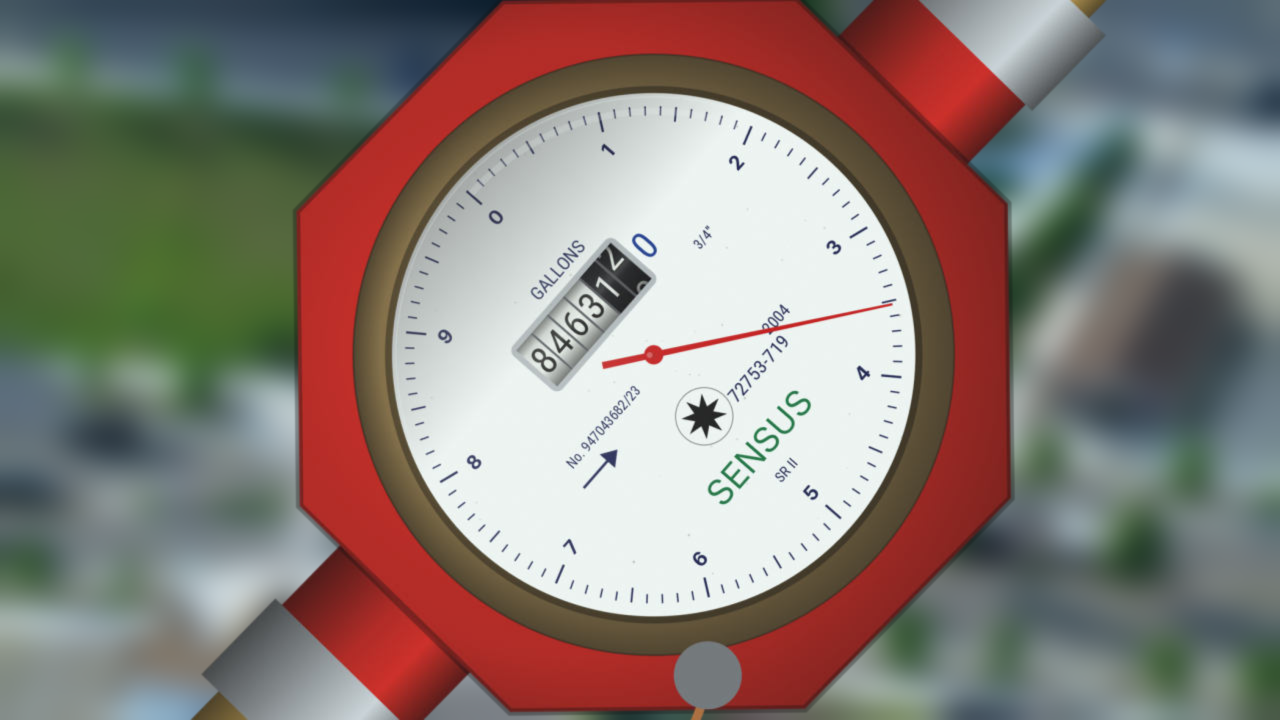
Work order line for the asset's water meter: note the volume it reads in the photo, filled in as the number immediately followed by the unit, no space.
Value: 8463123.5gal
